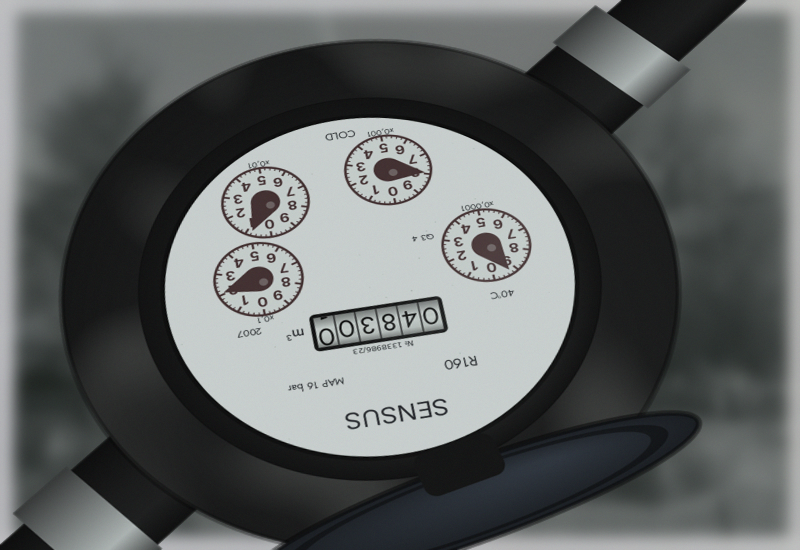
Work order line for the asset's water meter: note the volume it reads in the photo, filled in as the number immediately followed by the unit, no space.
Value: 48300.2079m³
